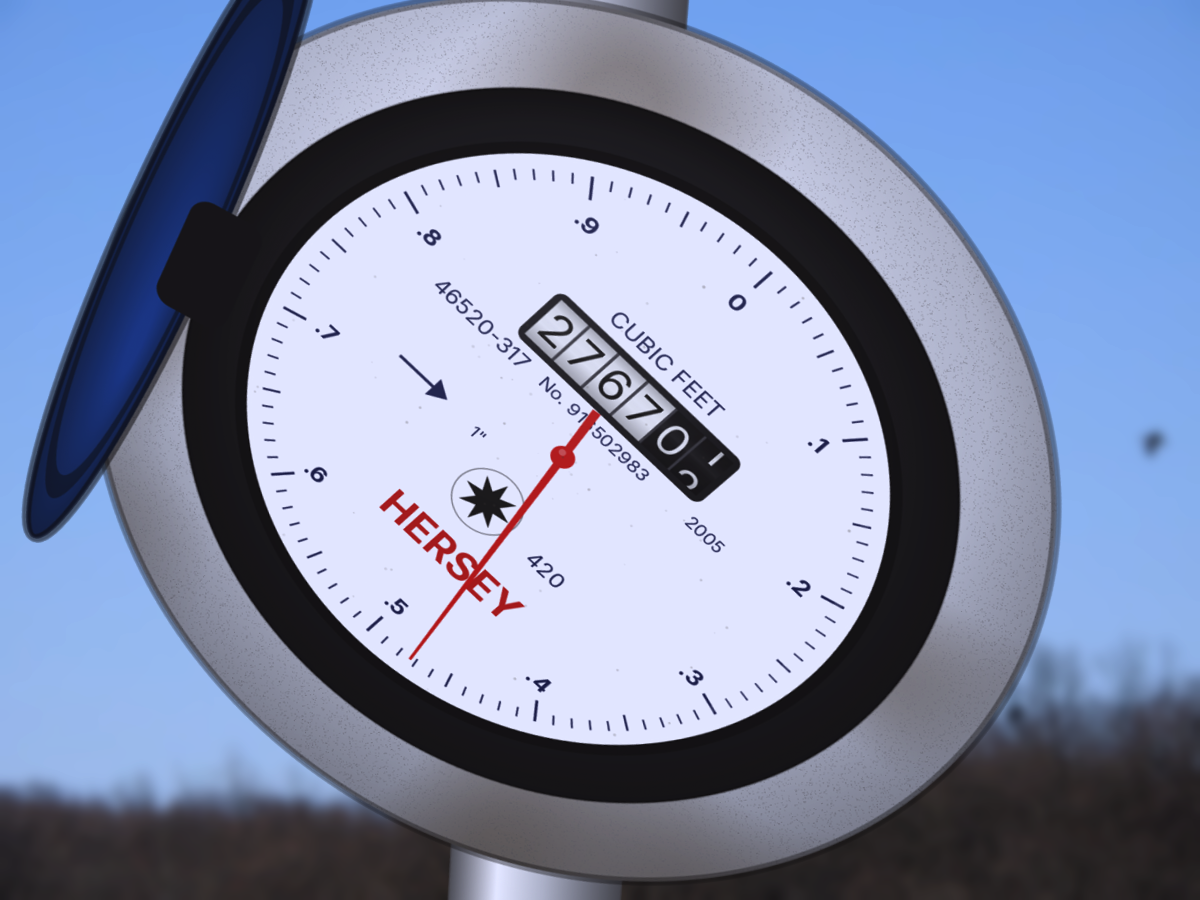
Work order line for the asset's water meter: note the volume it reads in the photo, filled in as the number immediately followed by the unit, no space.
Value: 276701.47ft³
